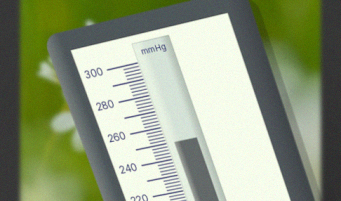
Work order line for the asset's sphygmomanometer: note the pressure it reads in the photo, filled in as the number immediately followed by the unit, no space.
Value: 250mmHg
